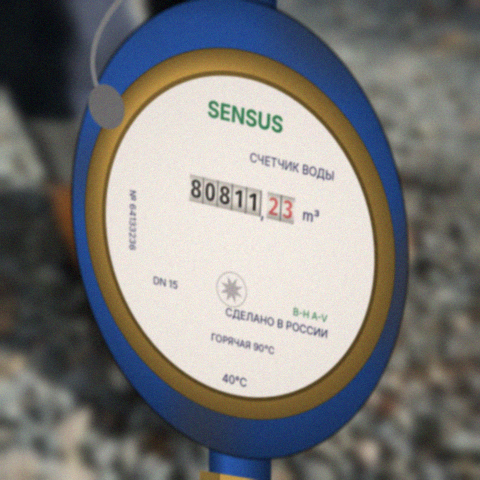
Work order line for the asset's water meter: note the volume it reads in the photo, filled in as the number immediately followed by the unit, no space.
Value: 80811.23m³
